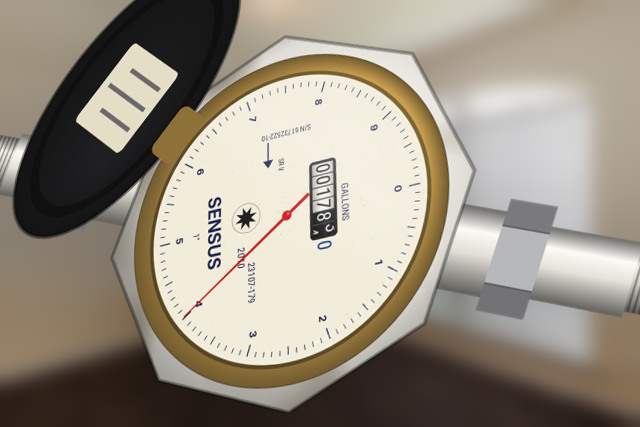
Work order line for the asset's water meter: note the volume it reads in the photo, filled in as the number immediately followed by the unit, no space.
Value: 17834.0gal
